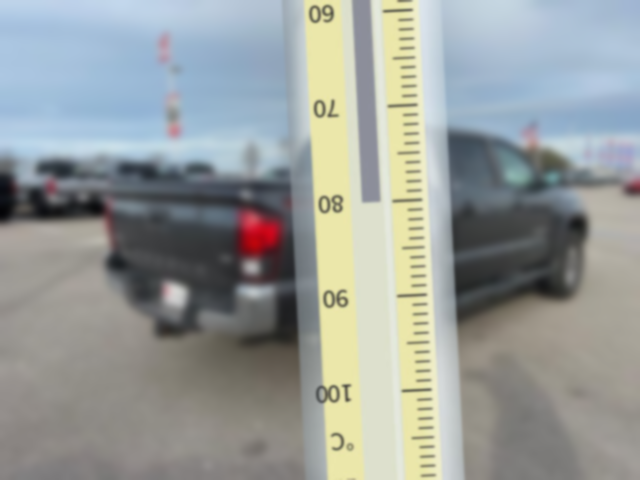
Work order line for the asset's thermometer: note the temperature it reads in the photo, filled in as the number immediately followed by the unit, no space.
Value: 80°C
